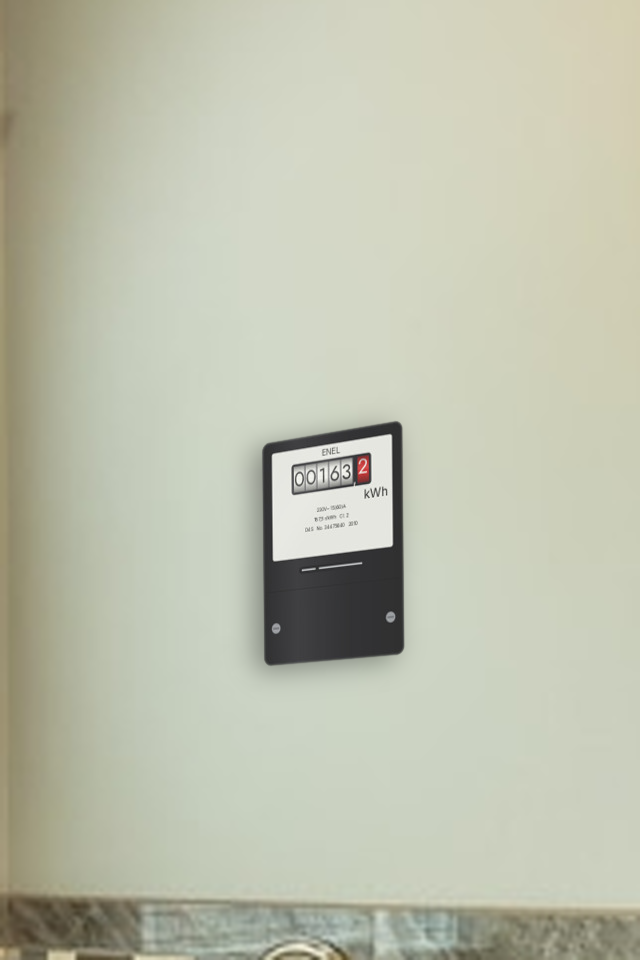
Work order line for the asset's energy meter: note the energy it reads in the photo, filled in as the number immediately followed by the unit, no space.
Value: 163.2kWh
